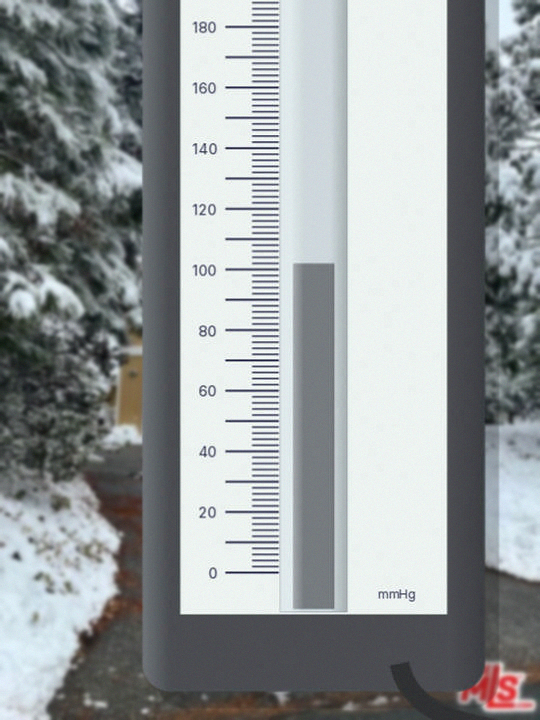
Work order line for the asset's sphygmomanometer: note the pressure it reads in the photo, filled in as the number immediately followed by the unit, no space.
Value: 102mmHg
